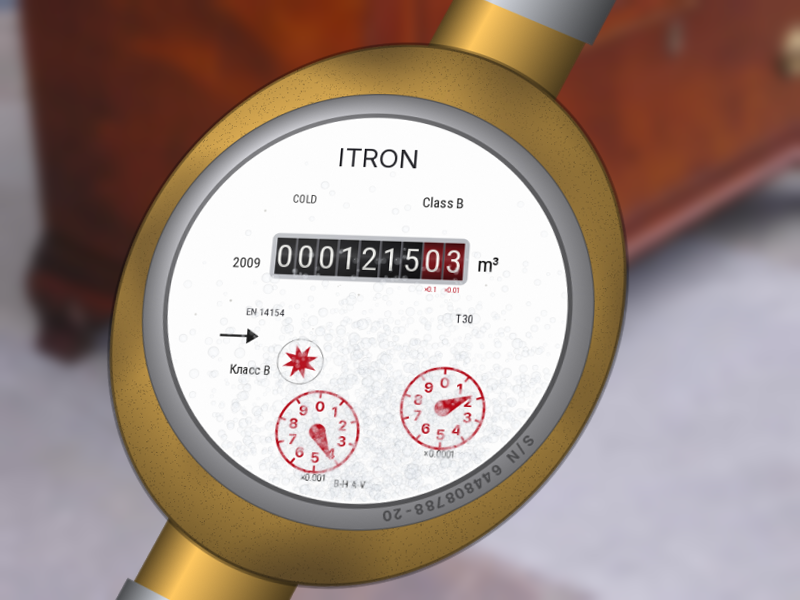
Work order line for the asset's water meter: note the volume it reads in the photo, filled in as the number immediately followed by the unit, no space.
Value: 1215.0341m³
